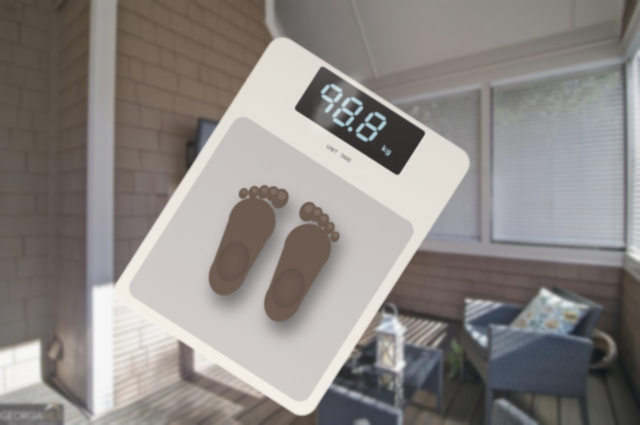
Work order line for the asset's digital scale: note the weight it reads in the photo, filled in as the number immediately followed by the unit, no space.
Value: 98.8kg
